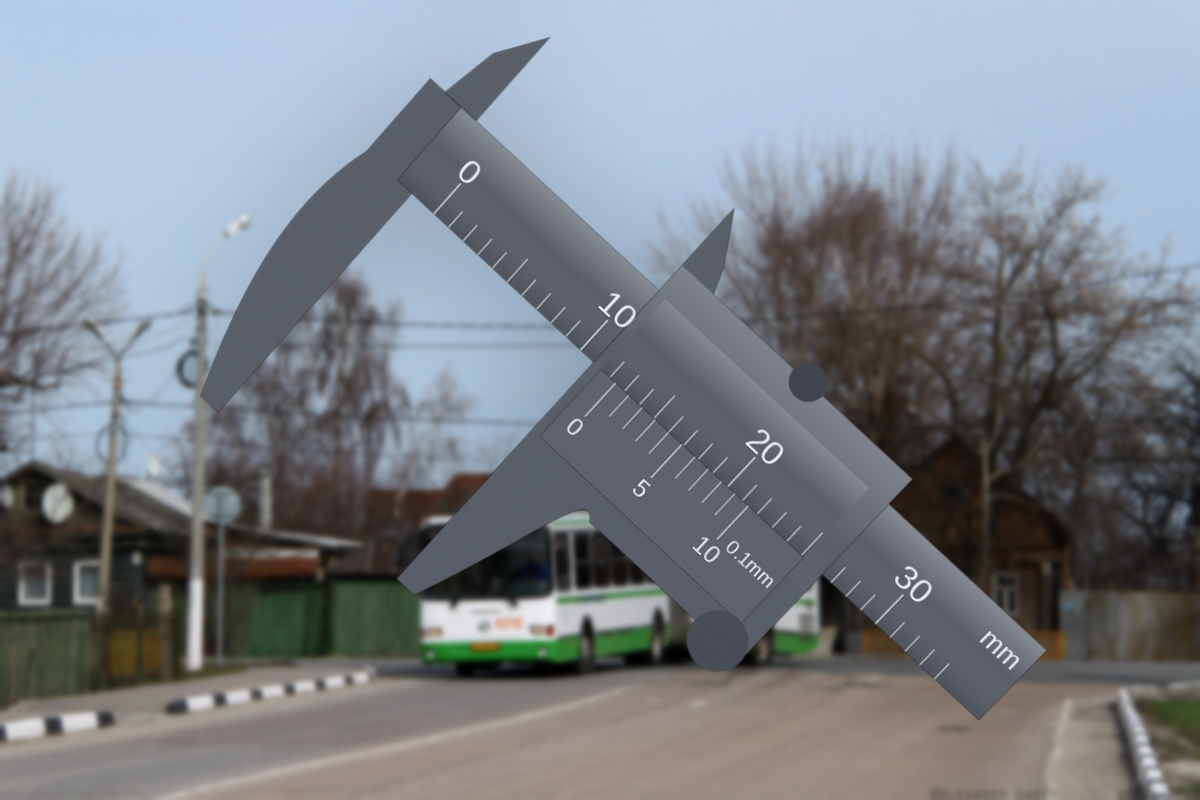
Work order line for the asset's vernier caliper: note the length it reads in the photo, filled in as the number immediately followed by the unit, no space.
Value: 12.4mm
